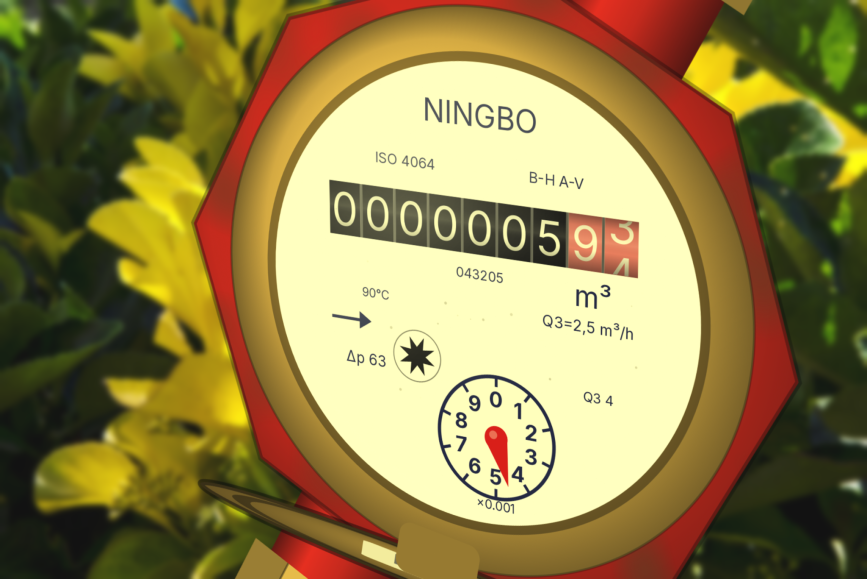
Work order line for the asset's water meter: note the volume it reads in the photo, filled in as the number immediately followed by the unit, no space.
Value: 5.934m³
